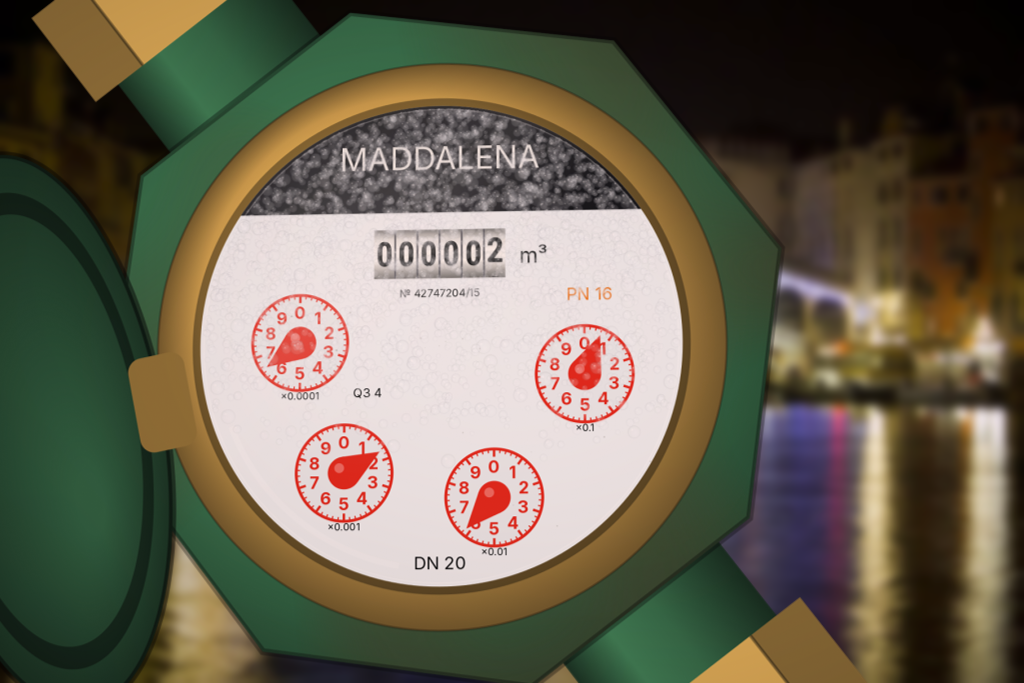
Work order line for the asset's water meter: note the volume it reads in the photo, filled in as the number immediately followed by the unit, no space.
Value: 2.0616m³
